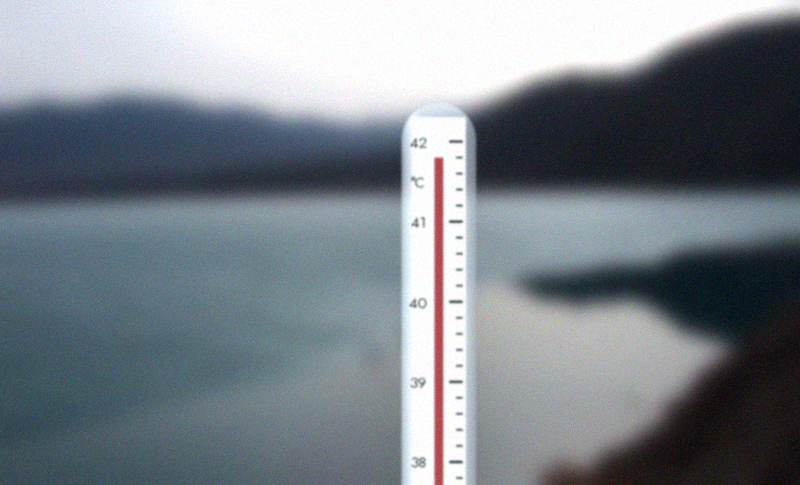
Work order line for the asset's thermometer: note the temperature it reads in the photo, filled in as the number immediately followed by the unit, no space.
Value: 41.8°C
